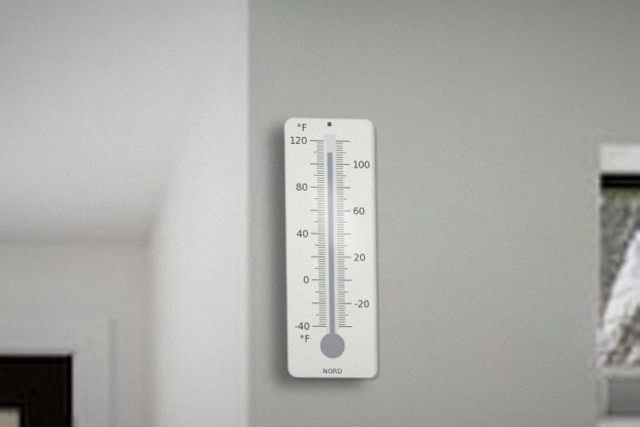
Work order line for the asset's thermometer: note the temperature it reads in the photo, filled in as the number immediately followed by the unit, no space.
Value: 110°F
